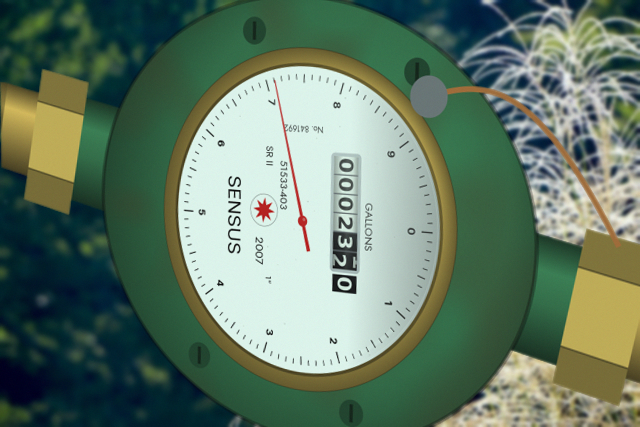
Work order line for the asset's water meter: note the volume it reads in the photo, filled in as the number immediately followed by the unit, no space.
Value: 2317.1gal
